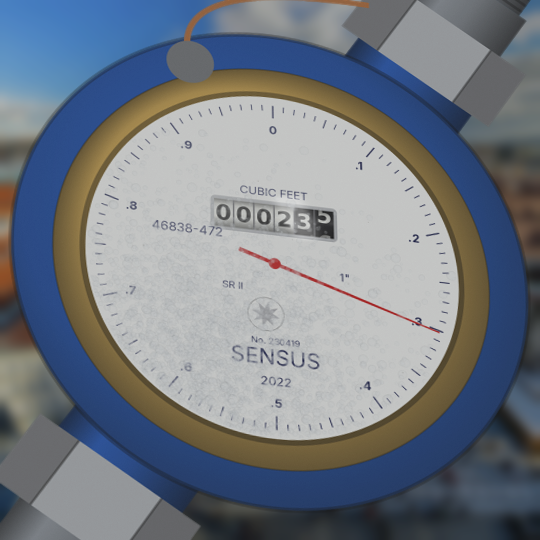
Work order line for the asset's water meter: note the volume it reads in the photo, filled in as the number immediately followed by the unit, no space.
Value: 235.30ft³
